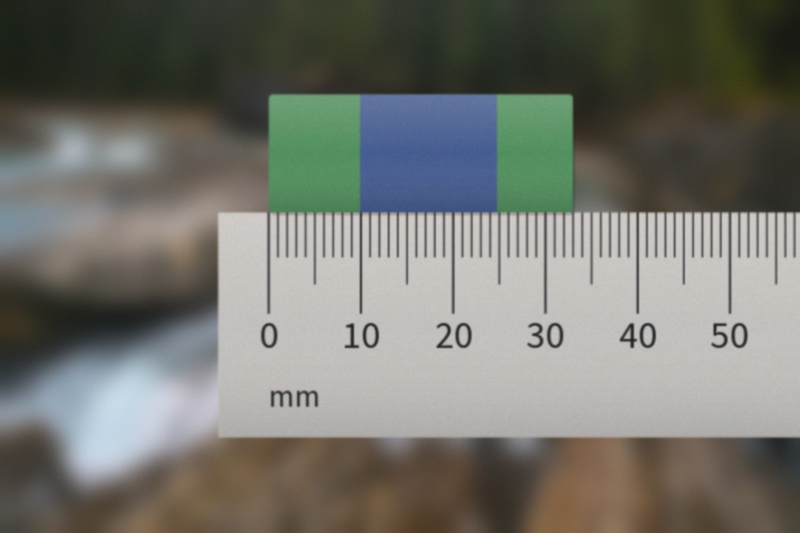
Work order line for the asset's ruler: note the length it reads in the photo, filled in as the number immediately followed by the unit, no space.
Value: 33mm
